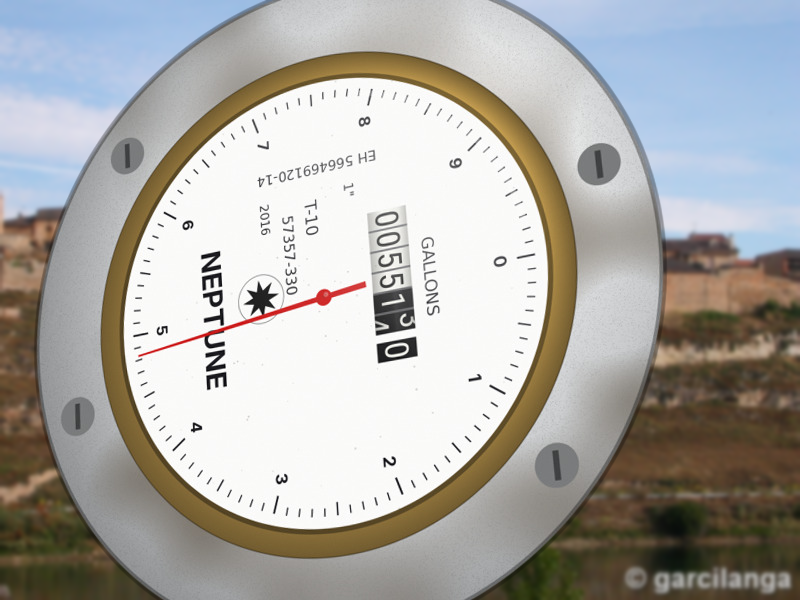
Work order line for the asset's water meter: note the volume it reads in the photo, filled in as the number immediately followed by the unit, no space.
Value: 55134.8gal
